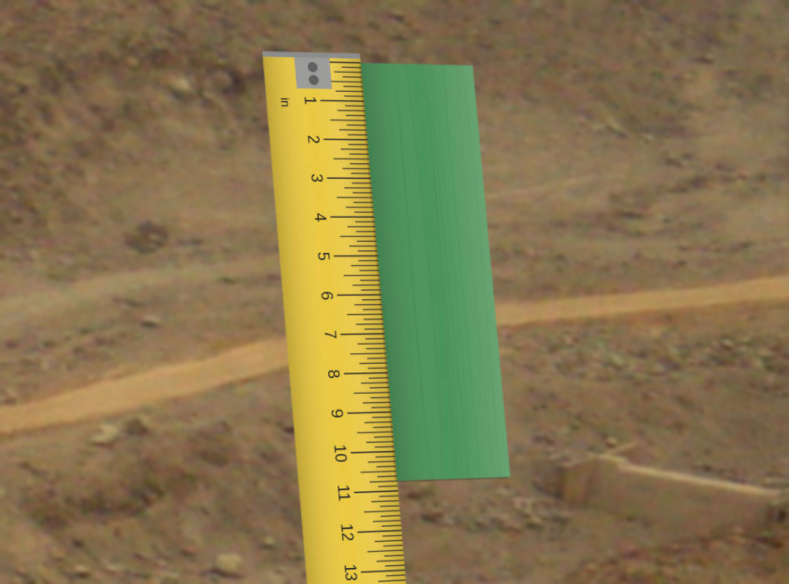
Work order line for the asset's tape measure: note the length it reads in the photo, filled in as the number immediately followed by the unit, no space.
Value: 10.75in
